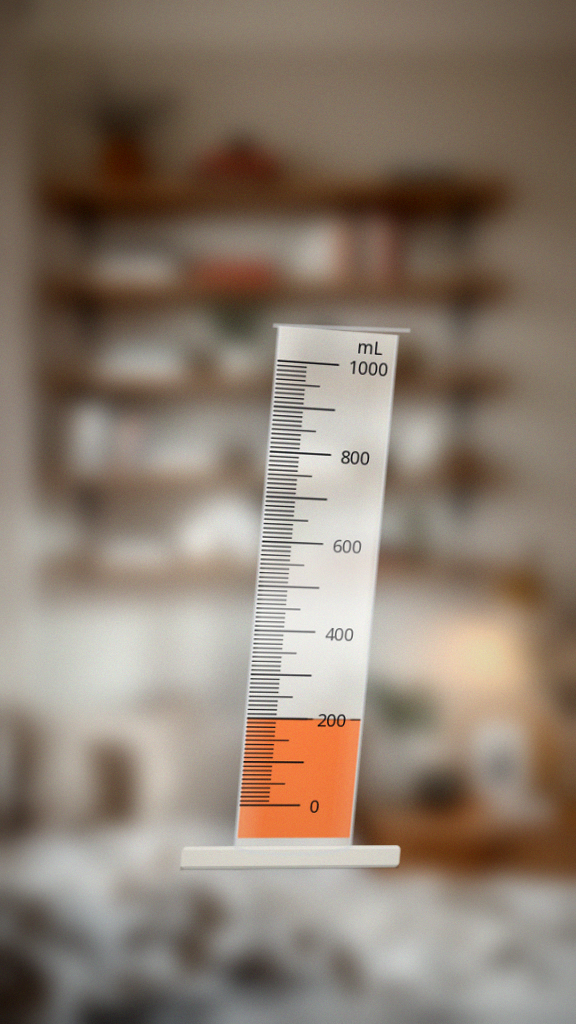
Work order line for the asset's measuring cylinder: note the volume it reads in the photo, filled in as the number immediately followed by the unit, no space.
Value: 200mL
